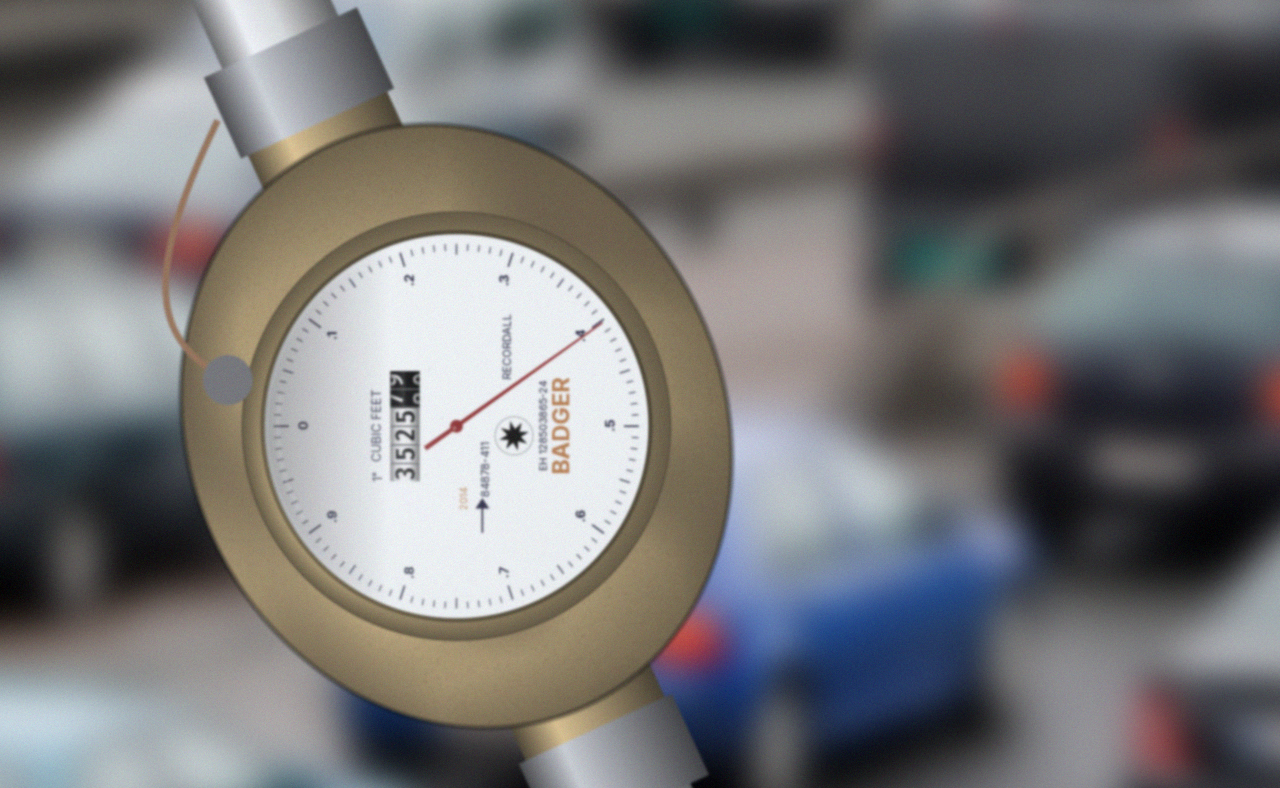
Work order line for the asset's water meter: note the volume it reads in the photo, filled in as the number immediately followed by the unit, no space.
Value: 352579.40ft³
